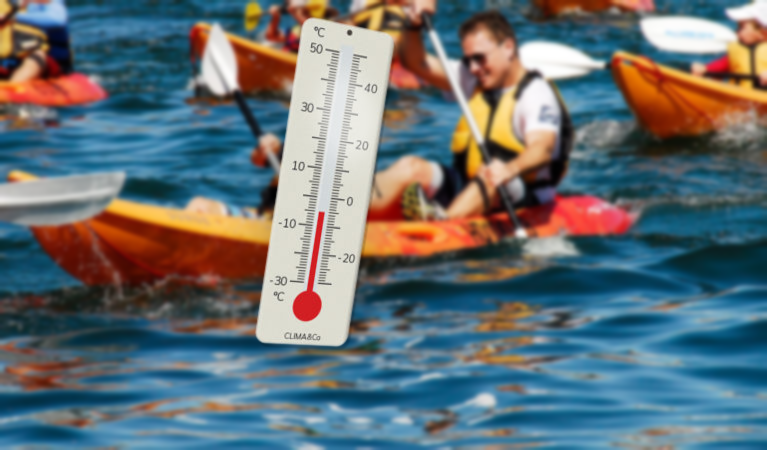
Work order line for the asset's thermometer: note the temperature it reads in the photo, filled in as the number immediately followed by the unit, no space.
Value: -5°C
